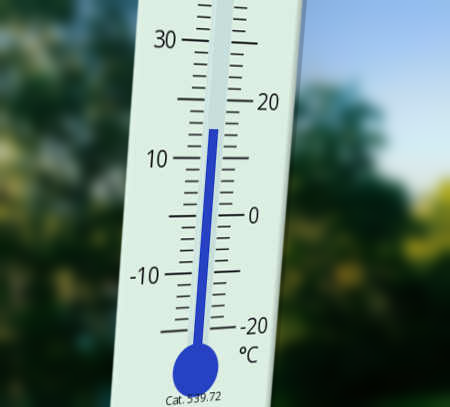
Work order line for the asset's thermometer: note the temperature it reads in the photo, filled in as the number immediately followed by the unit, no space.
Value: 15°C
